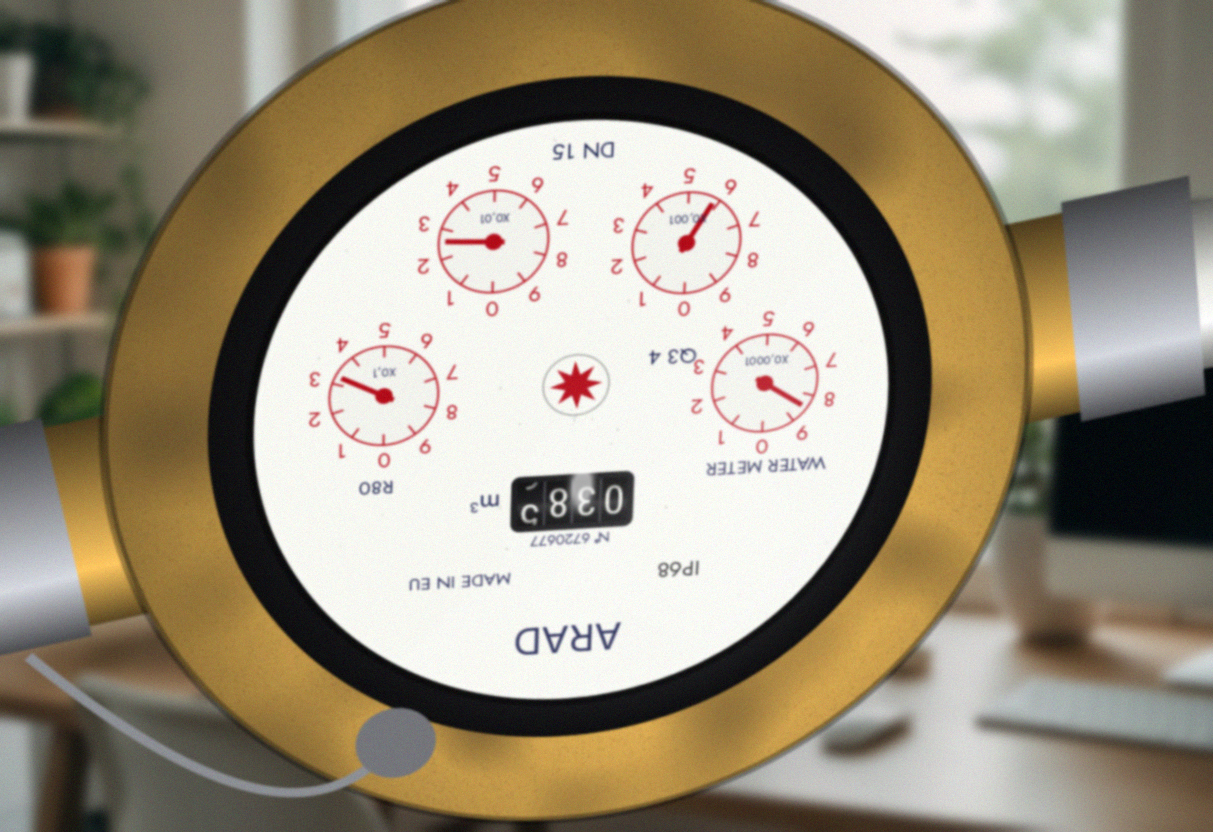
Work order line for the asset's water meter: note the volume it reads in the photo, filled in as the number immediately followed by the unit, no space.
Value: 385.3258m³
